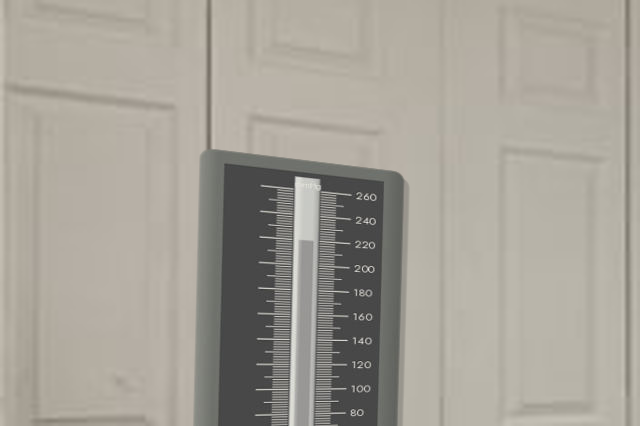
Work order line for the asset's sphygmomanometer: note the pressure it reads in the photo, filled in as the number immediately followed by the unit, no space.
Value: 220mmHg
